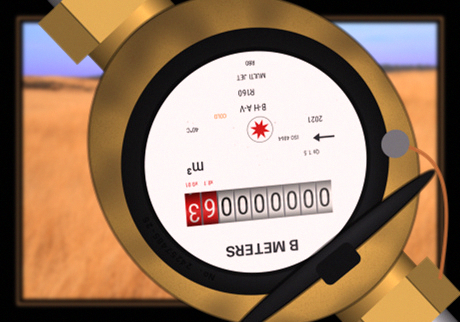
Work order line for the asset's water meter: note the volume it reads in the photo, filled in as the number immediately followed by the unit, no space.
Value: 0.63m³
